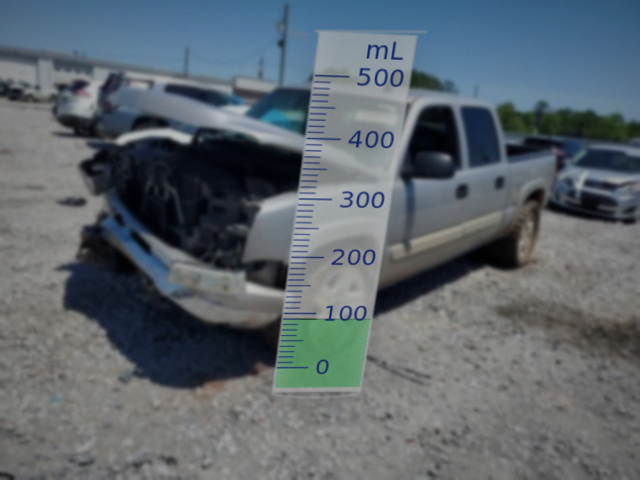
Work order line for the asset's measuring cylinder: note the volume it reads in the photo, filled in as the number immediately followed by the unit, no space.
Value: 90mL
